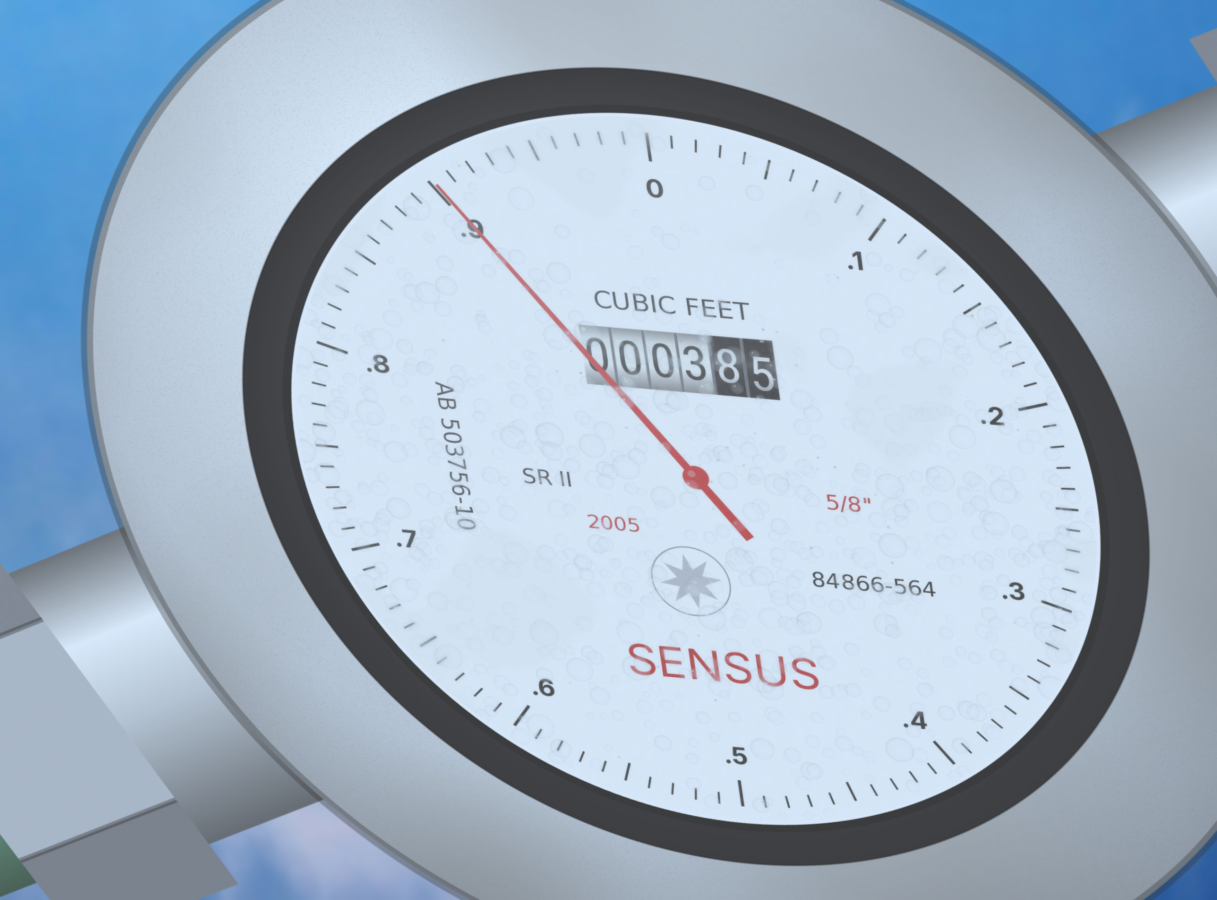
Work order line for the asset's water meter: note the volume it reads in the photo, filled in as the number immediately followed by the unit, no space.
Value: 384.90ft³
